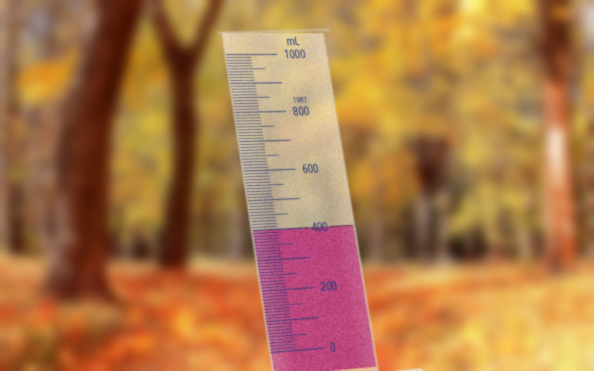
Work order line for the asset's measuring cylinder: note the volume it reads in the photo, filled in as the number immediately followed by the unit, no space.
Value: 400mL
